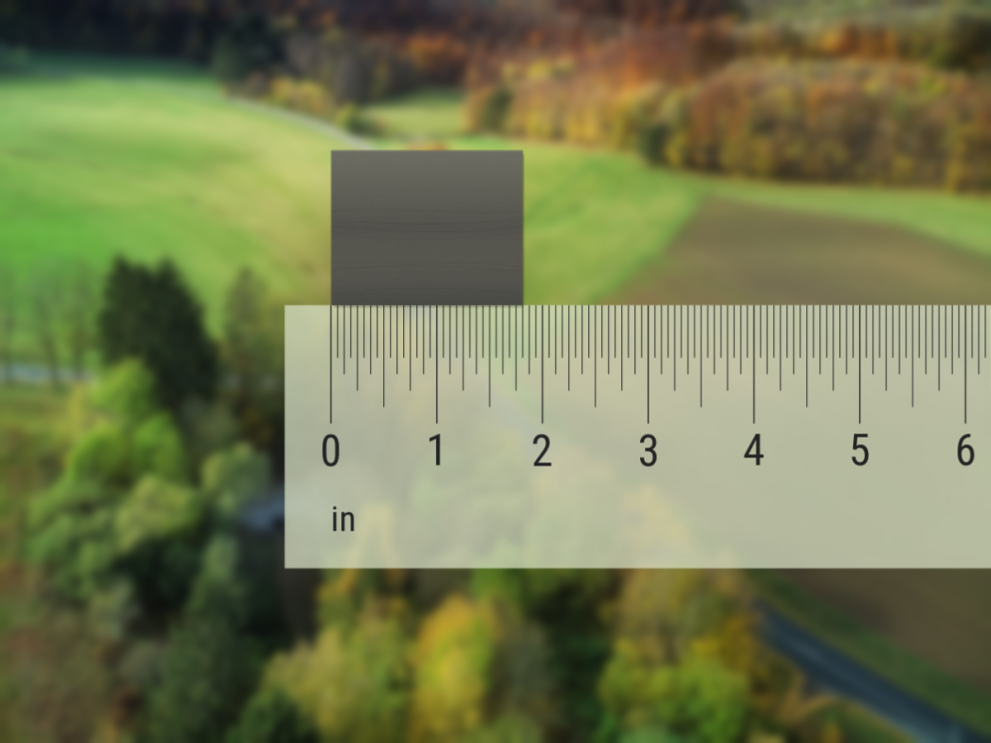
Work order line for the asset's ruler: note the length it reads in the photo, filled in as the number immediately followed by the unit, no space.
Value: 1.8125in
